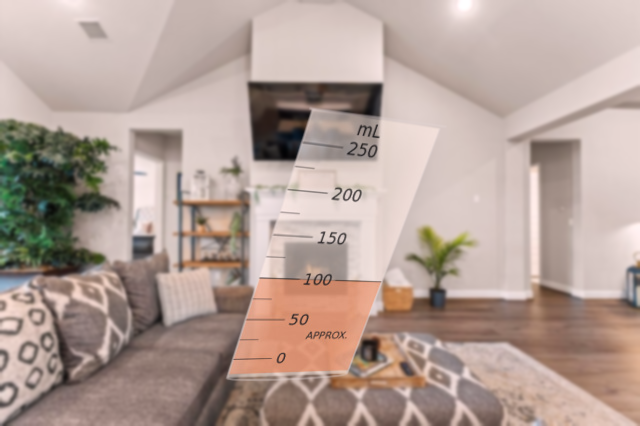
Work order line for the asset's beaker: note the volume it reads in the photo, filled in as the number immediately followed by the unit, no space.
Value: 100mL
